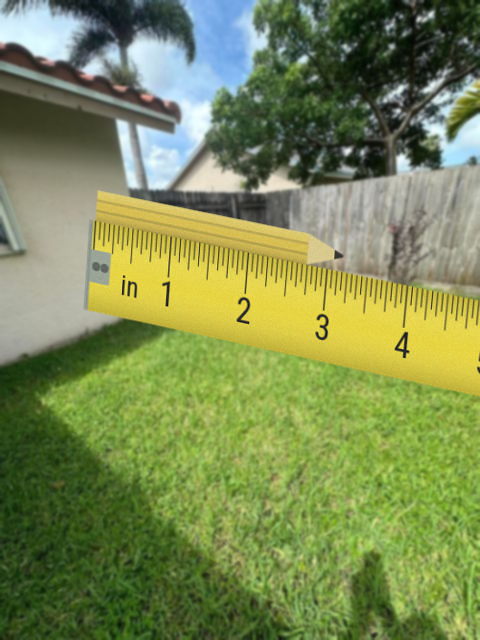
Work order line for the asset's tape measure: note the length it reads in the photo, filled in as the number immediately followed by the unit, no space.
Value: 3.1875in
